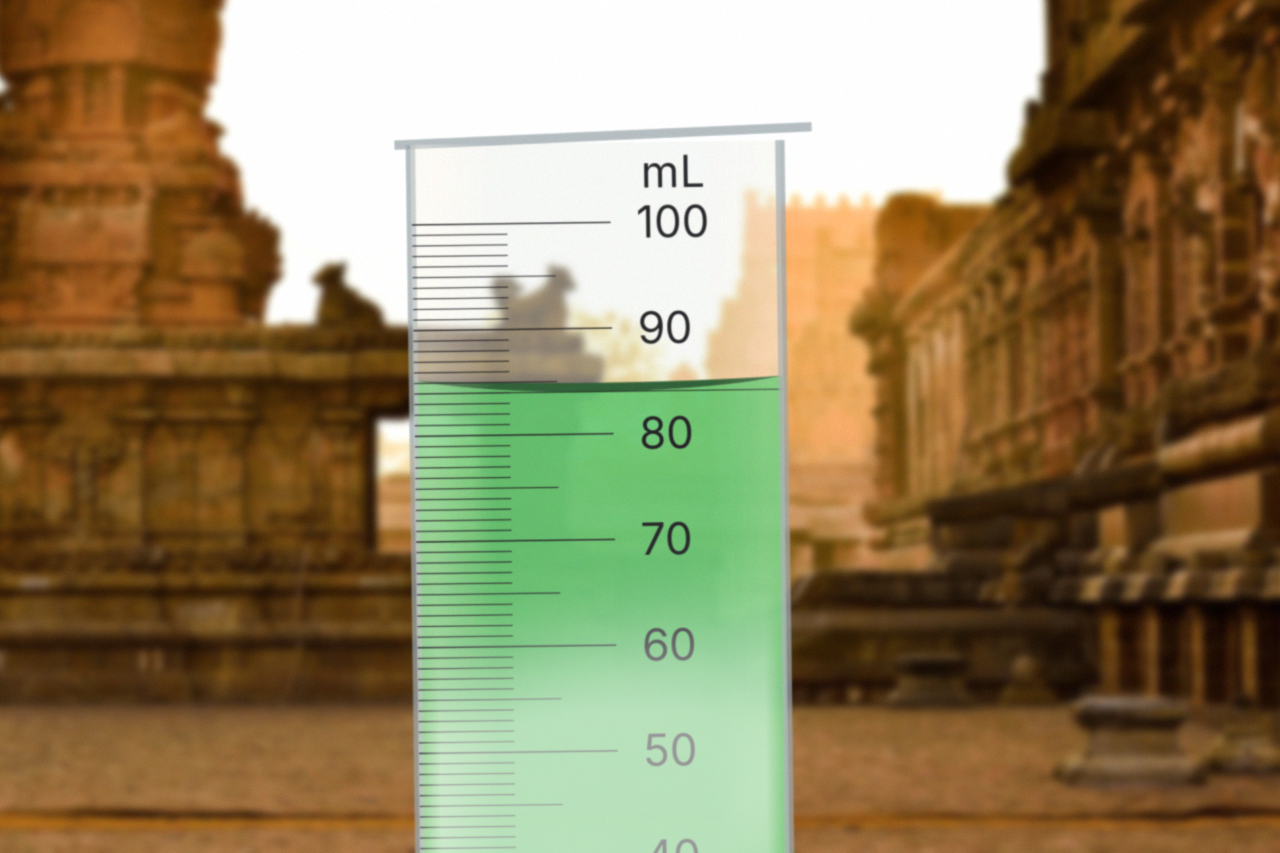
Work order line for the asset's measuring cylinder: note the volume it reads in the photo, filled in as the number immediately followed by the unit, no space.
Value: 84mL
